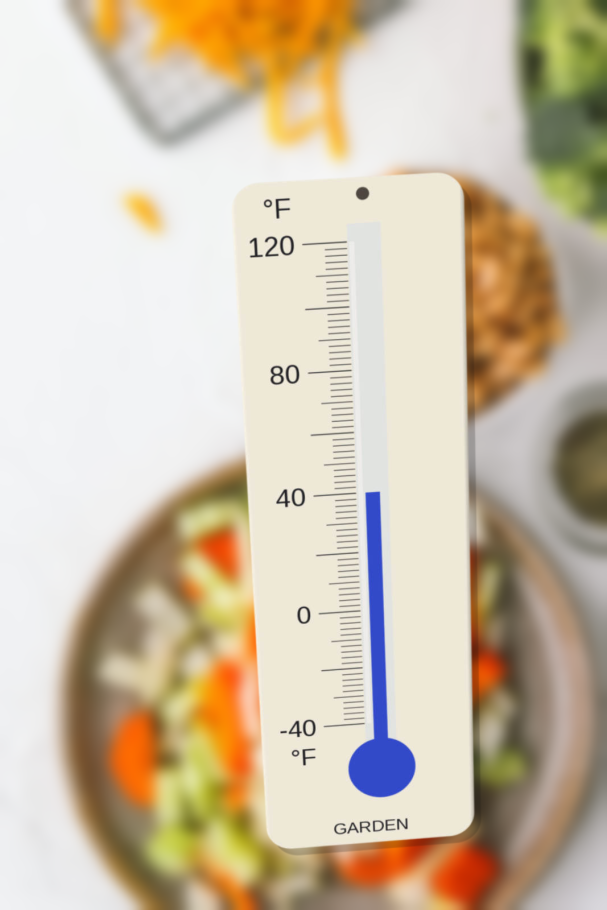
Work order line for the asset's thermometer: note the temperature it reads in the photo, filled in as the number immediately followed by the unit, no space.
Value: 40°F
